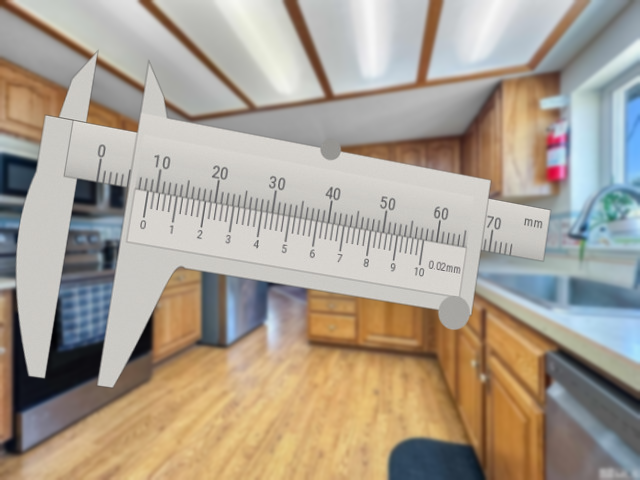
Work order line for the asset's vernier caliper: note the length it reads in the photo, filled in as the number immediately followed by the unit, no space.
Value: 8.5mm
